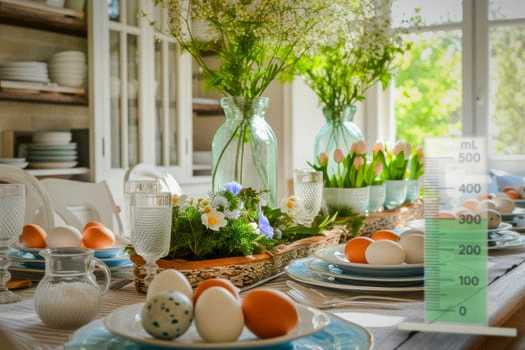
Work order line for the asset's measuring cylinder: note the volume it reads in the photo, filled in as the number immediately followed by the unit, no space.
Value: 300mL
